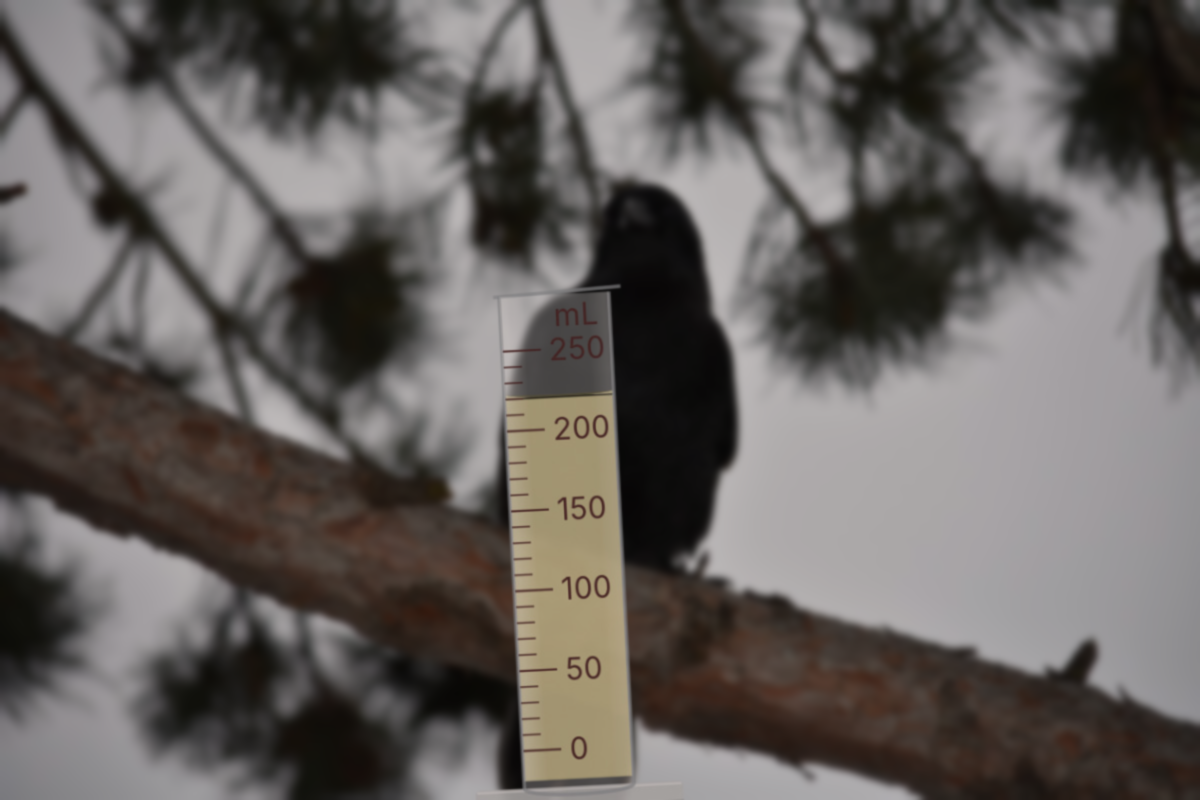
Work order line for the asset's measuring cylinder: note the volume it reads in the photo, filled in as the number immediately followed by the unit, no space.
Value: 220mL
